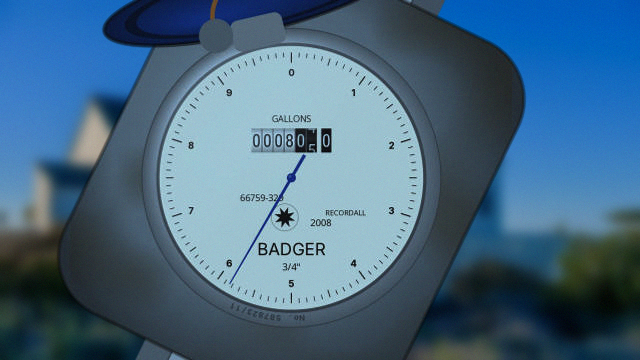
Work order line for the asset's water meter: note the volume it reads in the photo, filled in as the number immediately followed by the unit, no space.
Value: 8045.8gal
